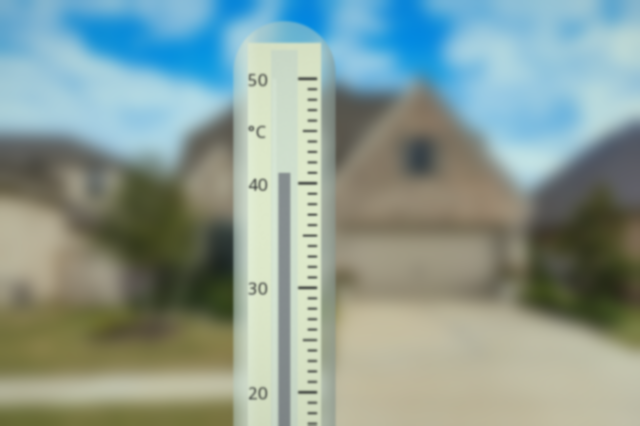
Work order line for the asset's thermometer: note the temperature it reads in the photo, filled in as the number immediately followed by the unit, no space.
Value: 41°C
